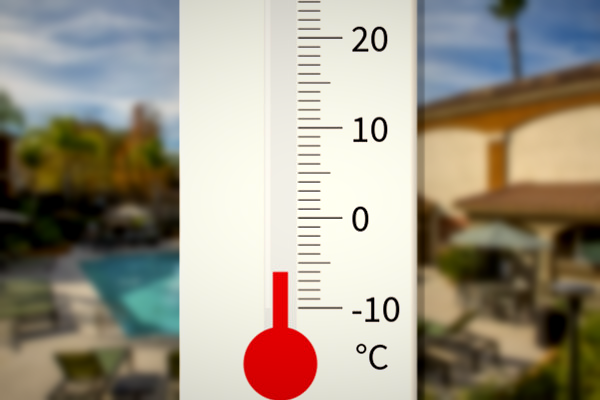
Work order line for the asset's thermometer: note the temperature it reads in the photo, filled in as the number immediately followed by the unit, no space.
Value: -6°C
